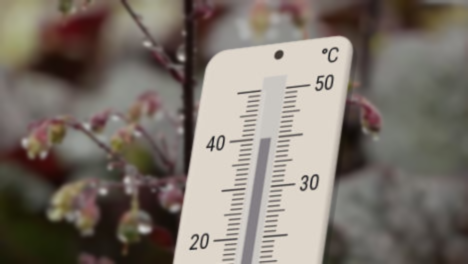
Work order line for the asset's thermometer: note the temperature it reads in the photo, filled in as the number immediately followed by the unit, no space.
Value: 40°C
